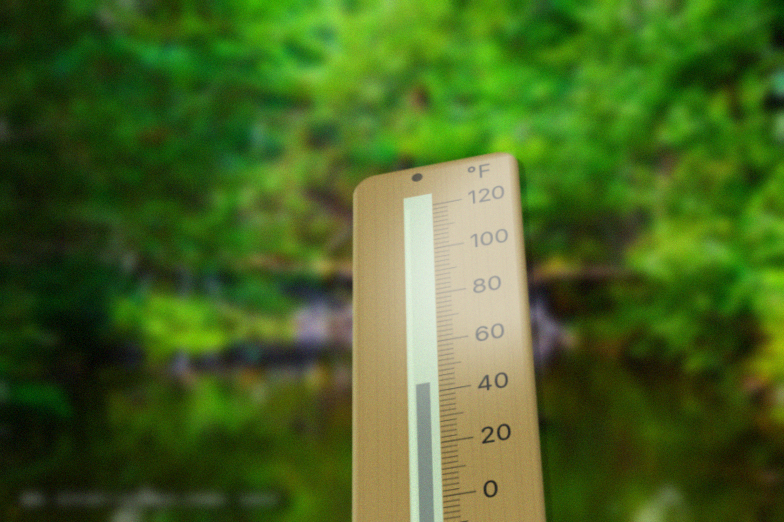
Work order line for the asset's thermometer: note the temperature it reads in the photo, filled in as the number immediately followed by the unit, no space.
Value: 44°F
